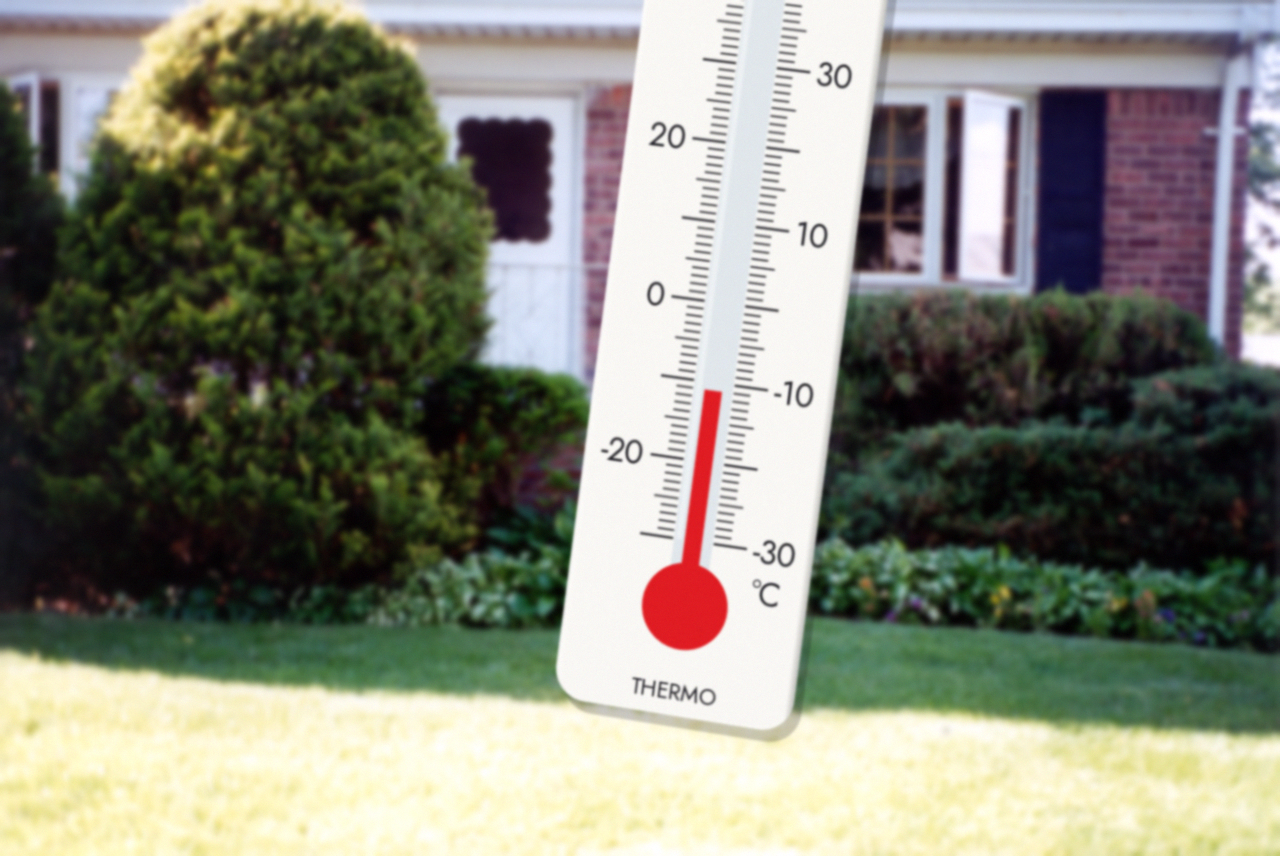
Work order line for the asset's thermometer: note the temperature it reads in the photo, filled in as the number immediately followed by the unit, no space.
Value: -11°C
